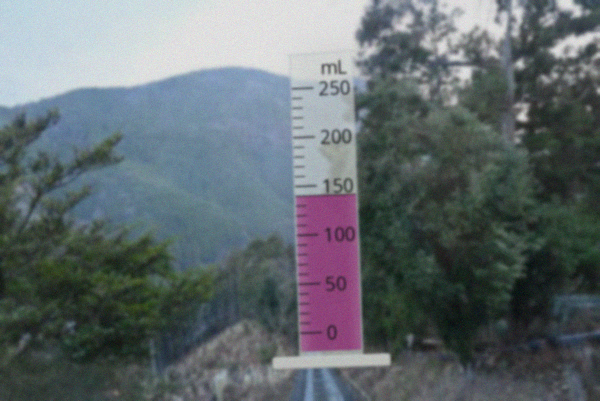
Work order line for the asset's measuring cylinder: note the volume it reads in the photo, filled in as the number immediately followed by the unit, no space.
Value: 140mL
